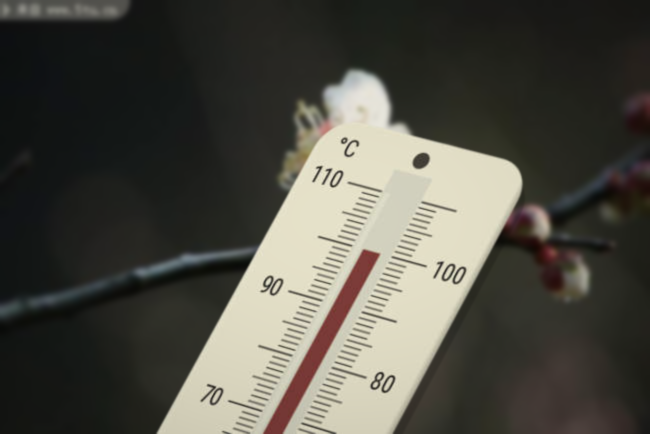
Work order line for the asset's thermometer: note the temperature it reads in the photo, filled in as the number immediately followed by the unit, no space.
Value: 100°C
